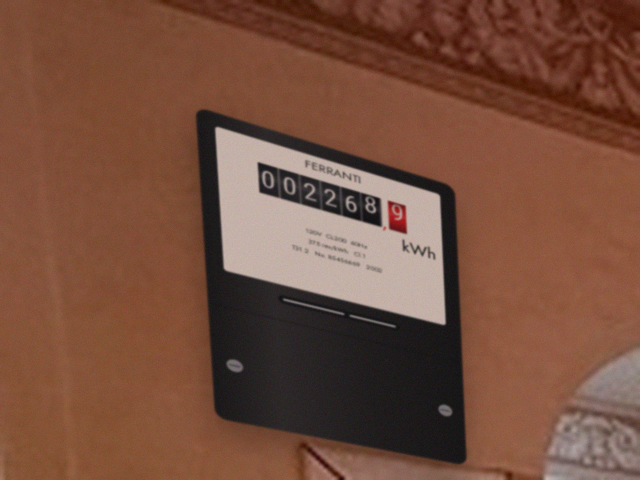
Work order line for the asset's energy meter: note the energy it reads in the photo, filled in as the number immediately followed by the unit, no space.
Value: 2268.9kWh
